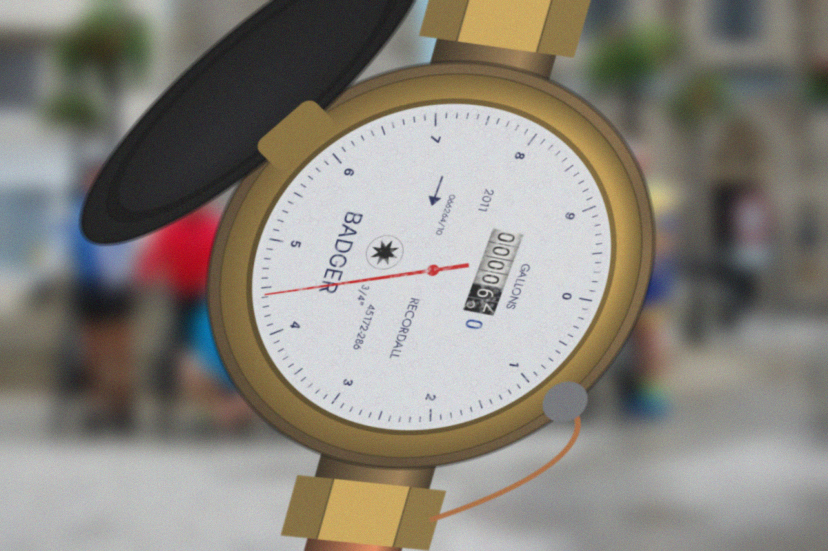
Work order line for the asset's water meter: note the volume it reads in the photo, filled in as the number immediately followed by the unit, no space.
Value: 624.4gal
